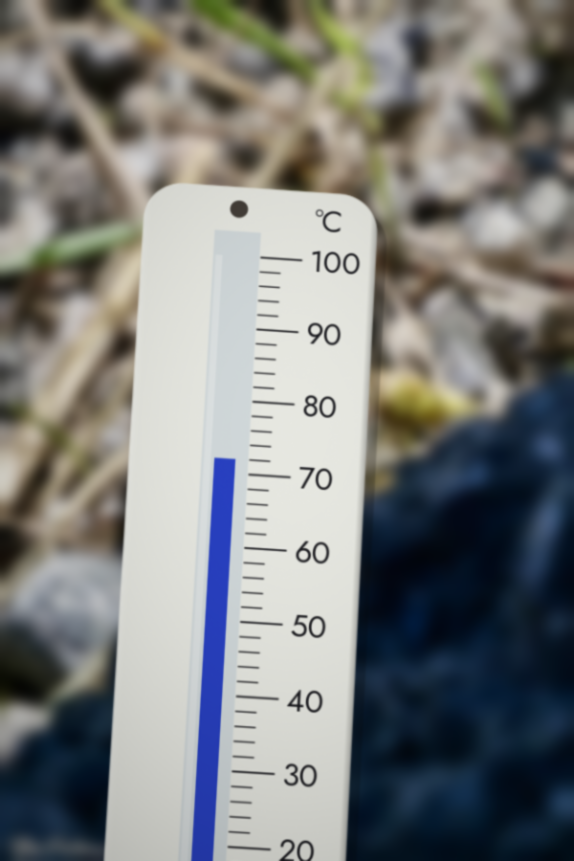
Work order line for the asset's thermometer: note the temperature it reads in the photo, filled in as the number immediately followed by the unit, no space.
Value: 72°C
